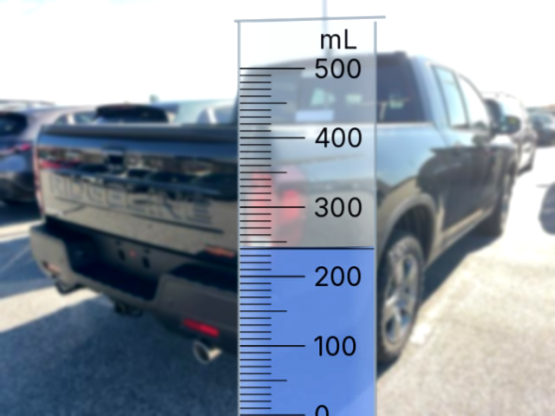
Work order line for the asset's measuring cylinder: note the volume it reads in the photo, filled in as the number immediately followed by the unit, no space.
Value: 240mL
